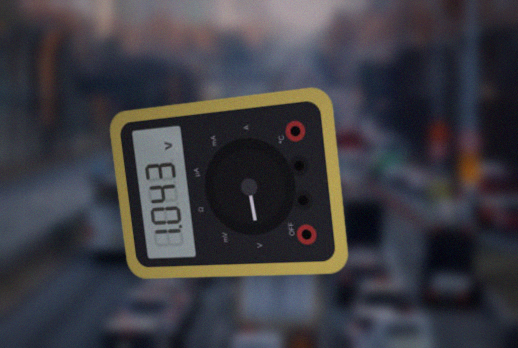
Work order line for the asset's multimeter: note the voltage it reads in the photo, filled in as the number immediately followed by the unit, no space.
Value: 1.043V
